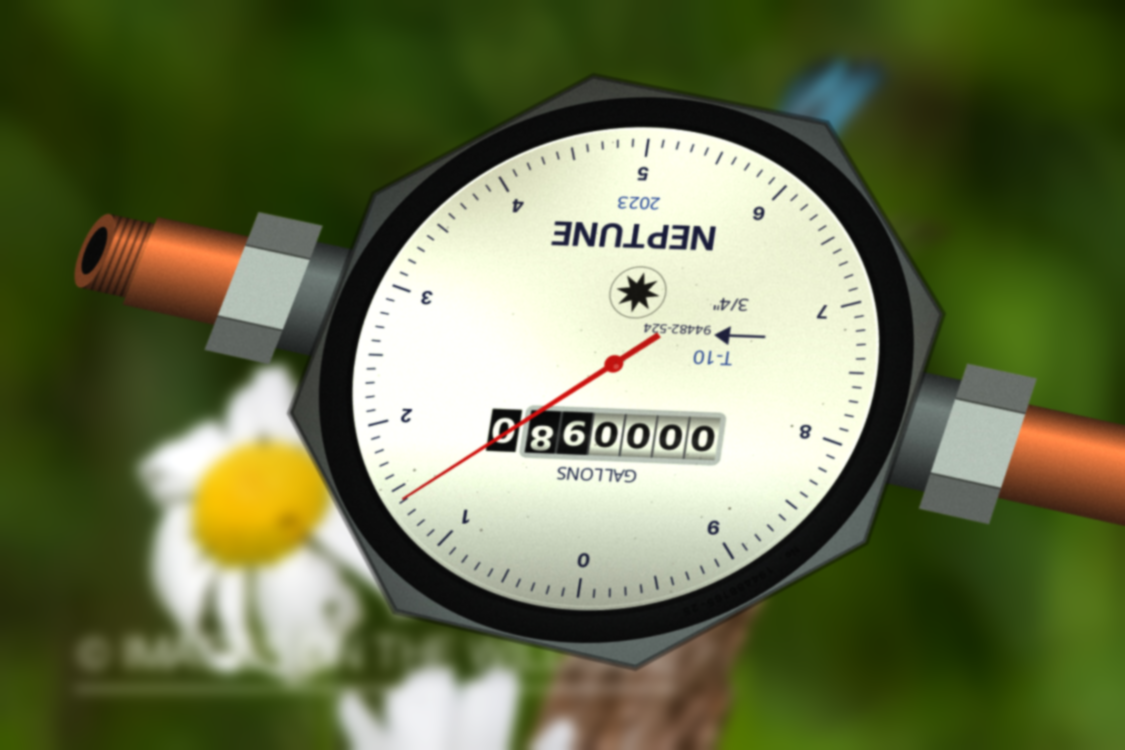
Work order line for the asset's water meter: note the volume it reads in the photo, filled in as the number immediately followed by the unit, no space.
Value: 981.4gal
